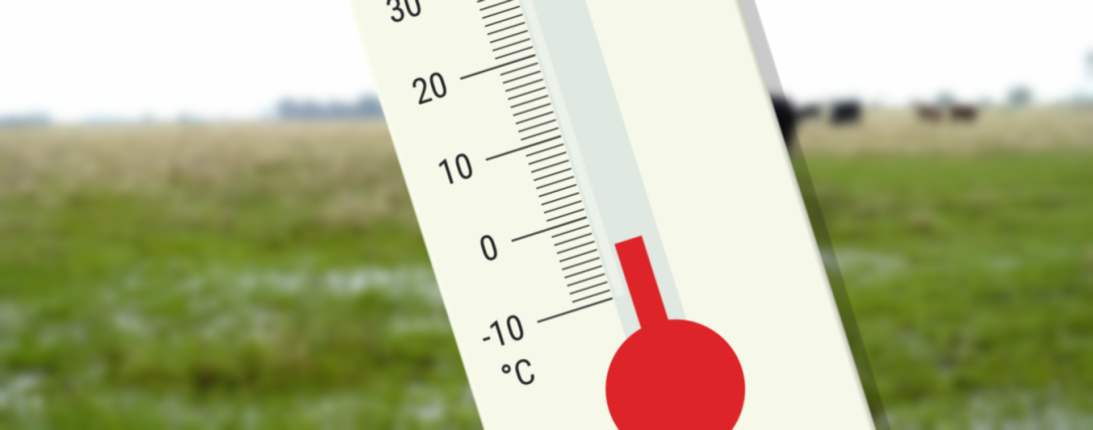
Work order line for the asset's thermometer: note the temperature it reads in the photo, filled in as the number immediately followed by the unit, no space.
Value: -4°C
